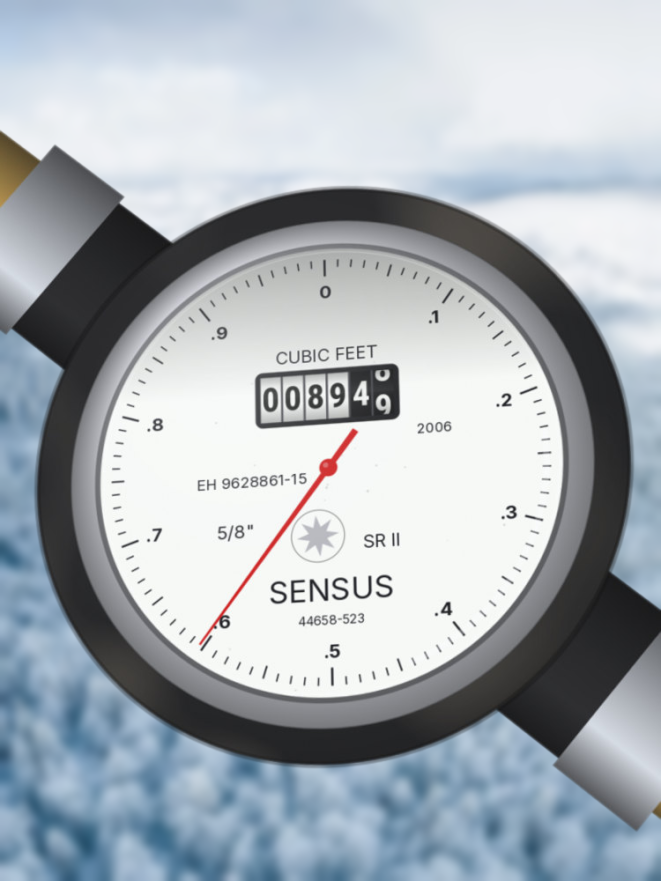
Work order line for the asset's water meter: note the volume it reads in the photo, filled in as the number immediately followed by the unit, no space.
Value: 8948.60ft³
